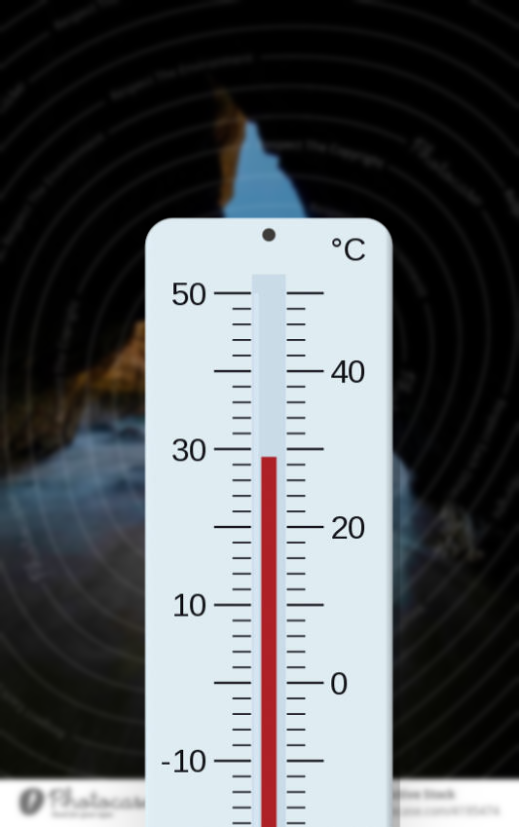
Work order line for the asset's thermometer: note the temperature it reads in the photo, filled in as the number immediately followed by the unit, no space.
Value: 29°C
